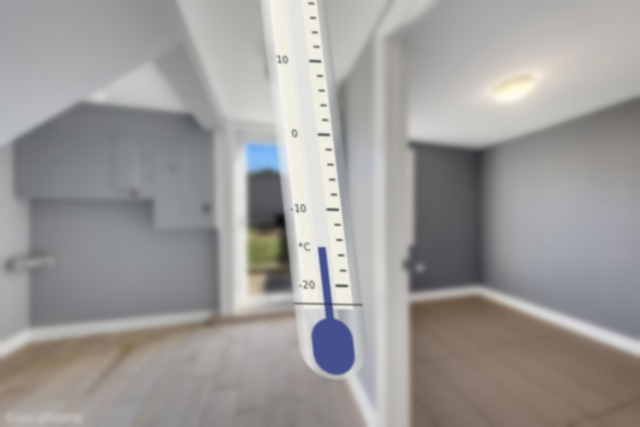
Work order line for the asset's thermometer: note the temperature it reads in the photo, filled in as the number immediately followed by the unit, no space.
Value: -15°C
